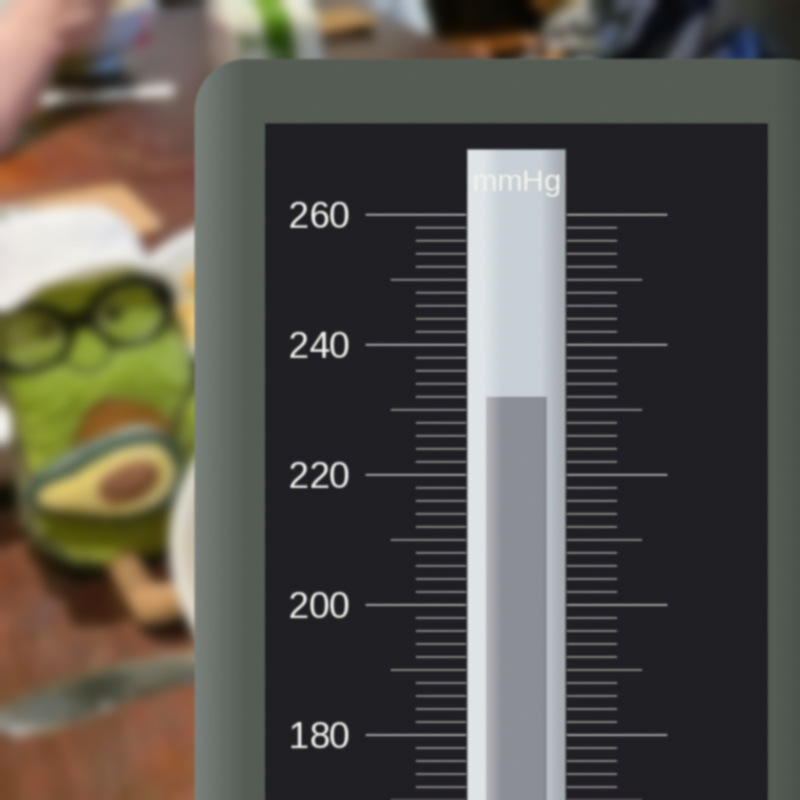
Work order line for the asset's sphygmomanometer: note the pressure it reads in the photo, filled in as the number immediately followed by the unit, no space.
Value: 232mmHg
